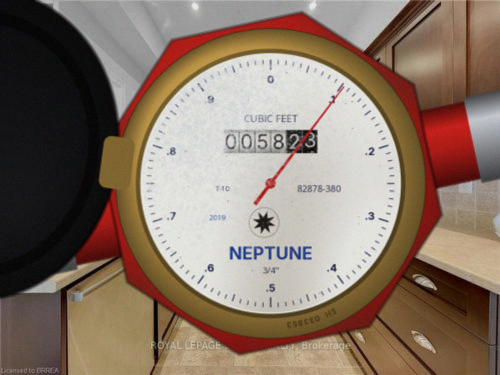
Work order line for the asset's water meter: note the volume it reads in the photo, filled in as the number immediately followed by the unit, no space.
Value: 5823.10ft³
